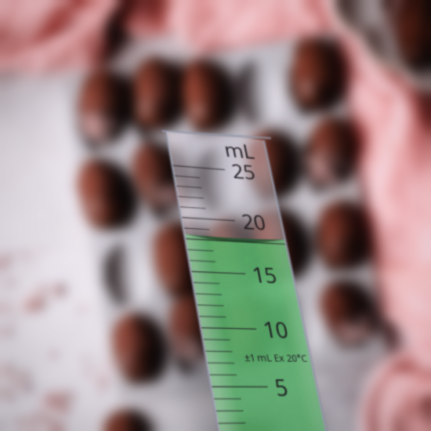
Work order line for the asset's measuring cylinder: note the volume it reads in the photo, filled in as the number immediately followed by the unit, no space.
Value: 18mL
